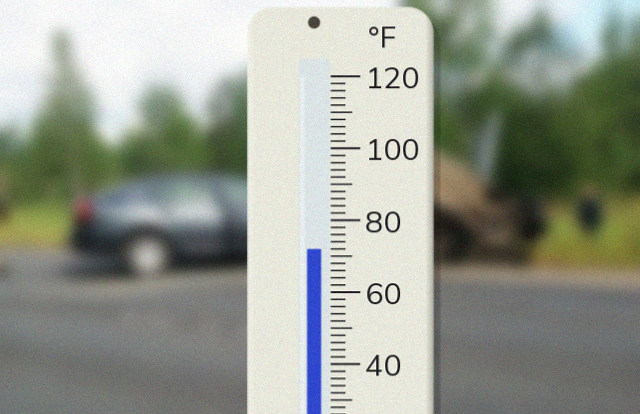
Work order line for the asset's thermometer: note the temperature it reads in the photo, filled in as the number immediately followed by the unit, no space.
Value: 72°F
